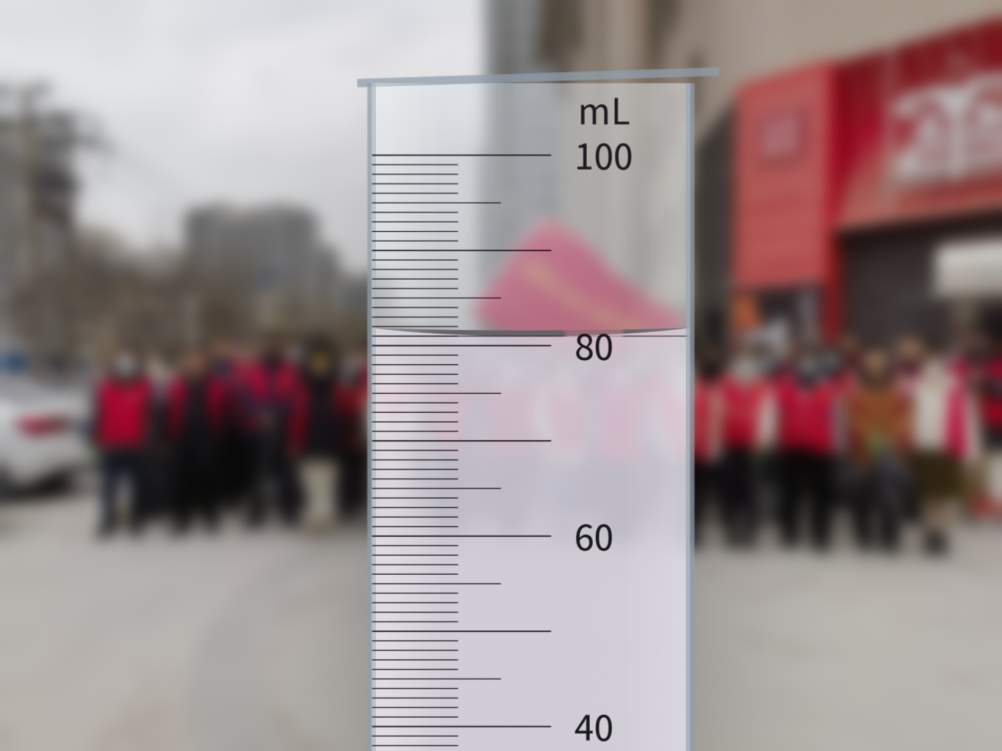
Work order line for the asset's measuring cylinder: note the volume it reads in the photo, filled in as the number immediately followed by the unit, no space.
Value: 81mL
